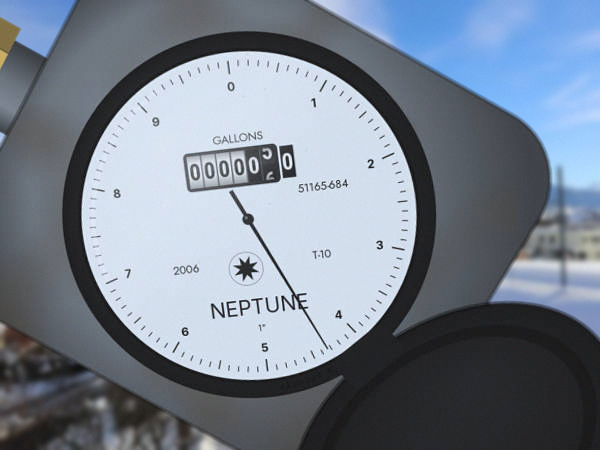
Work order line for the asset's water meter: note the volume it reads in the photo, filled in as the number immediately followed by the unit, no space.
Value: 54.3gal
